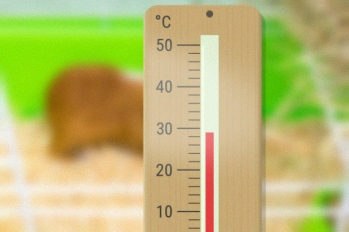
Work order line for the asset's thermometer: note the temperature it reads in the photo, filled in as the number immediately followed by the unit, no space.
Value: 29°C
